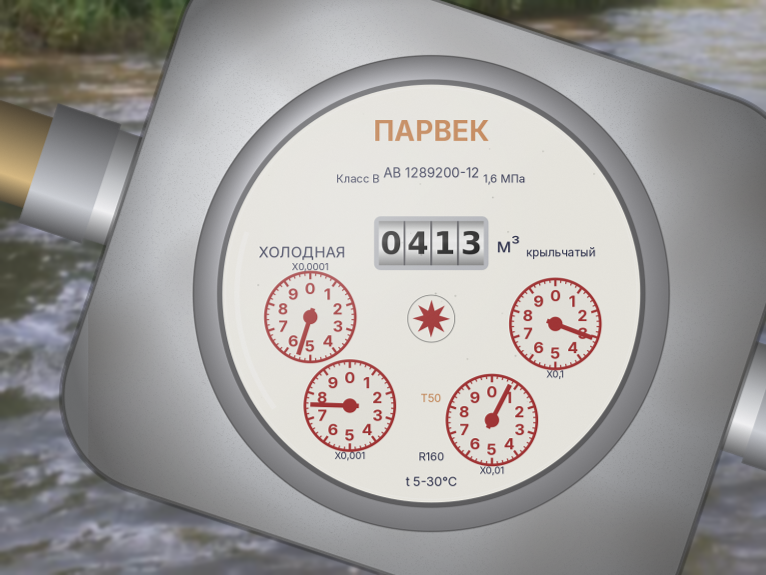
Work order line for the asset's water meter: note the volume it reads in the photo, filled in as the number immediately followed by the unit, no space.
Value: 413.3075m³
